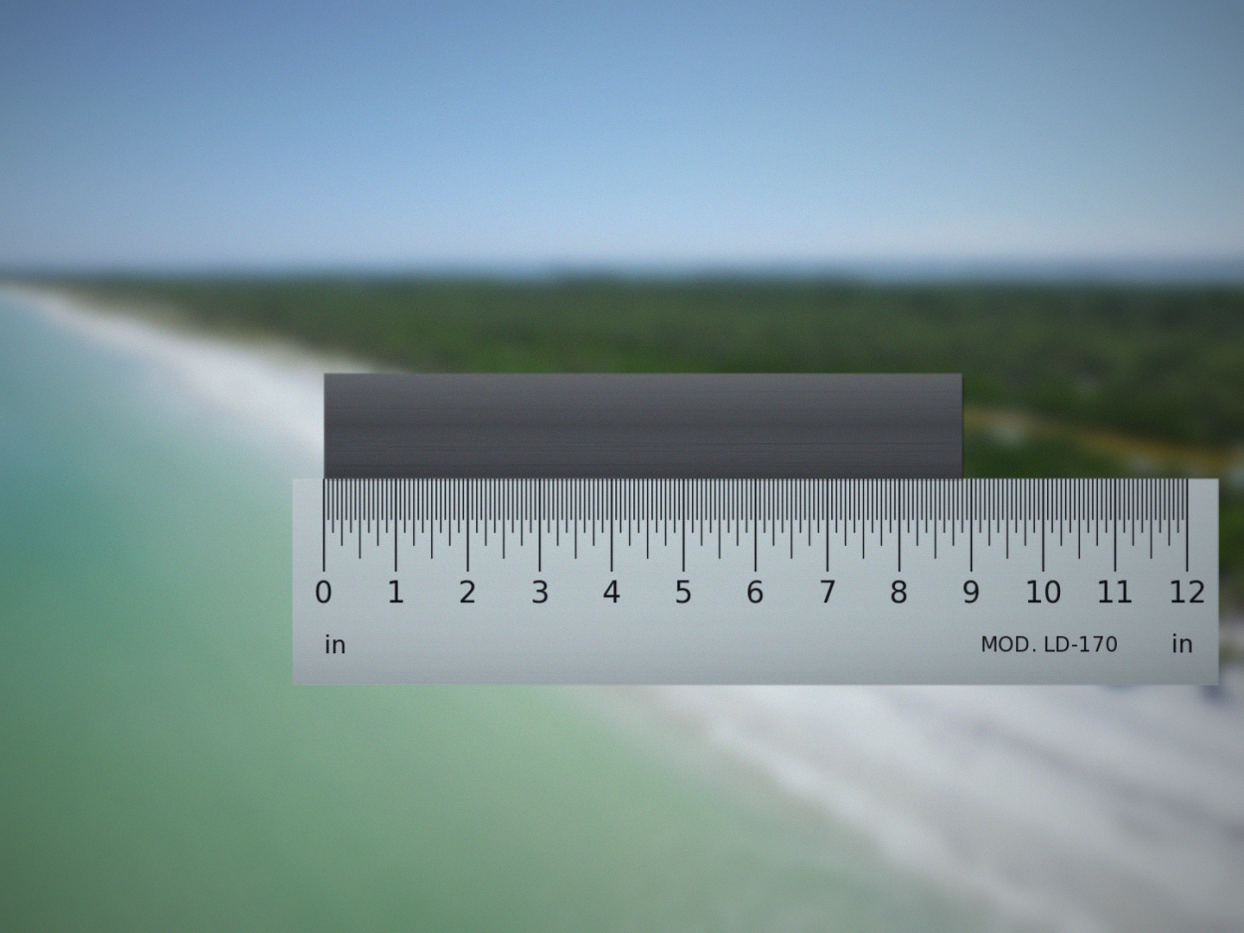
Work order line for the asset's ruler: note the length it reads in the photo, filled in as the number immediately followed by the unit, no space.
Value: 8.875in
